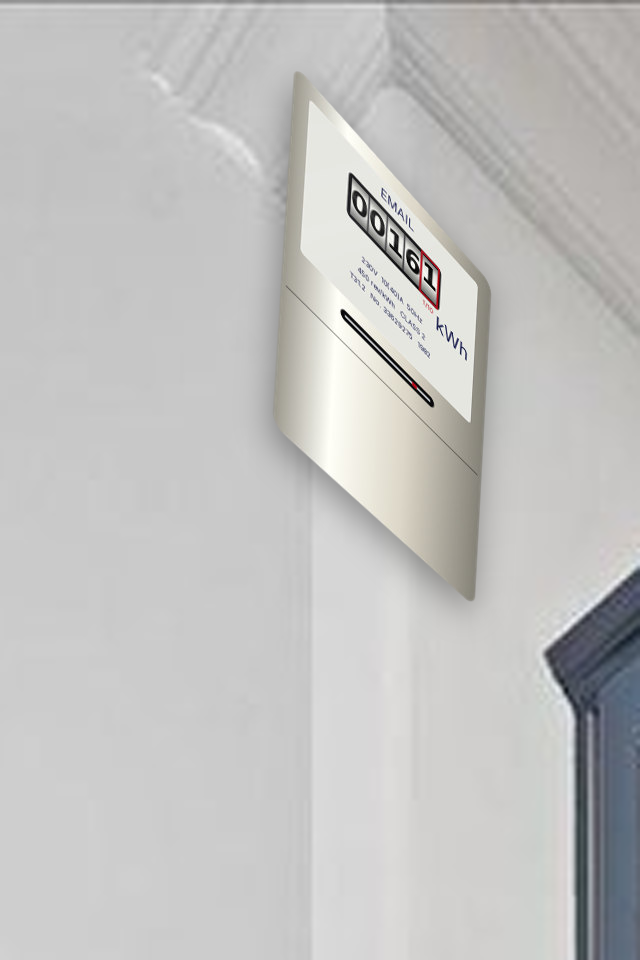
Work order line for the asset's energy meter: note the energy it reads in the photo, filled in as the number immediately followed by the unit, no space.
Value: 16.1kWh
